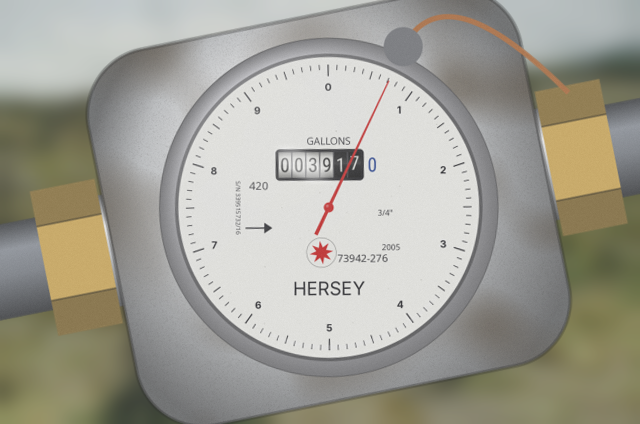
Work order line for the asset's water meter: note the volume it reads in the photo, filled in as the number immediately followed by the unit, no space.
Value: 39170.7gal
